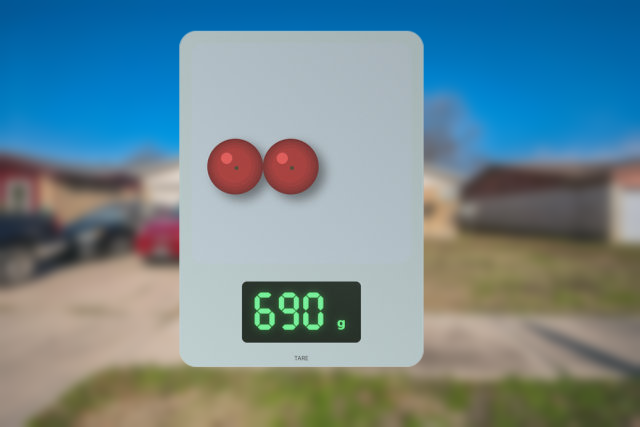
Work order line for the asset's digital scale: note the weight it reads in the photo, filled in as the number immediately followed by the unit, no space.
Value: 690g
